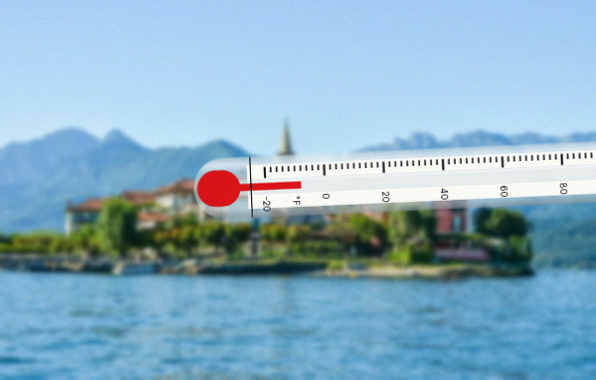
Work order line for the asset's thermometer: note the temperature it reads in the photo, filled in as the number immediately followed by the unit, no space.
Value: -8°F
